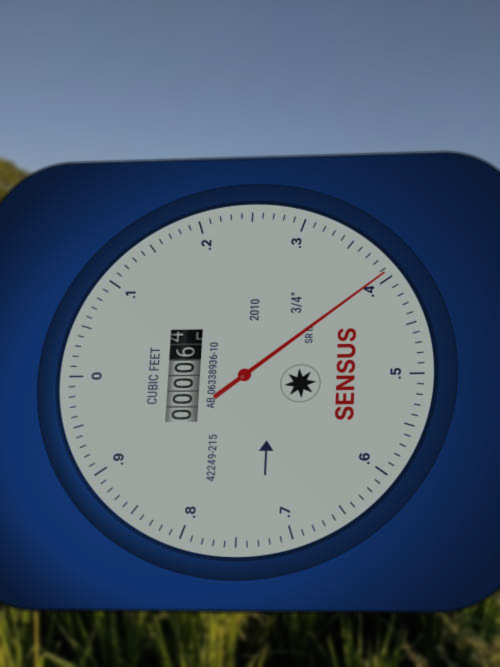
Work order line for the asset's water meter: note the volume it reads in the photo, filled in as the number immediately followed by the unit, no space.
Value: 64.39ft³
